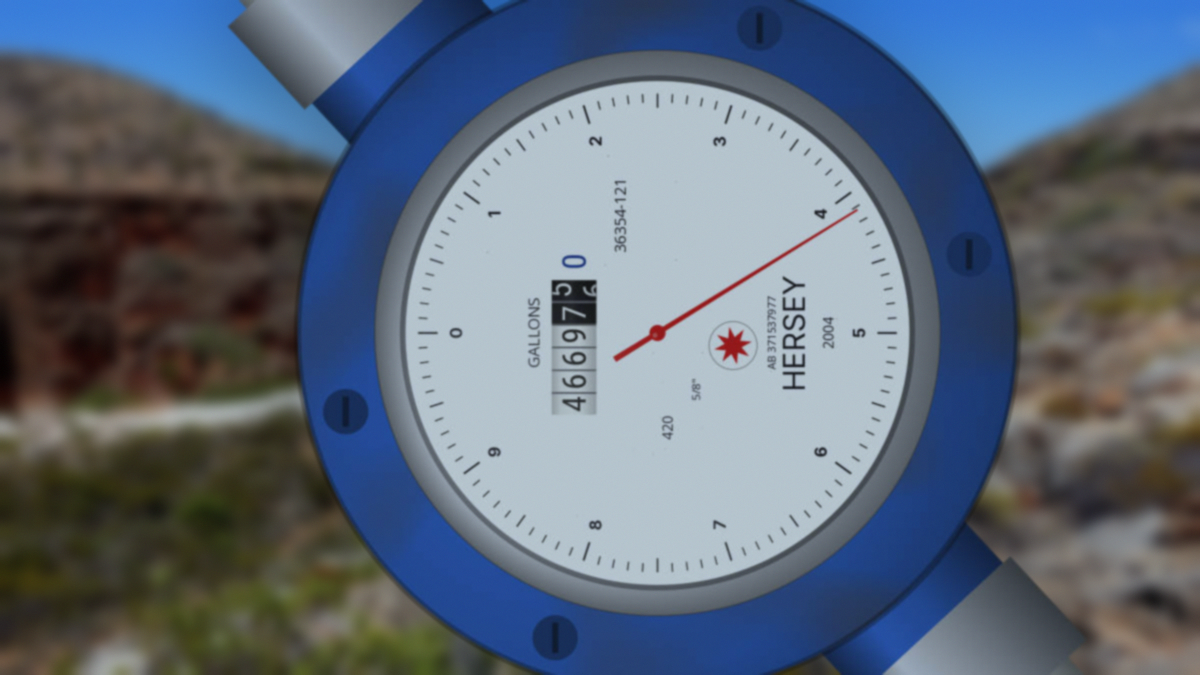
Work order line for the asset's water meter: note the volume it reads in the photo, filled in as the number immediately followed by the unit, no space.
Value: 4669754.1gal
